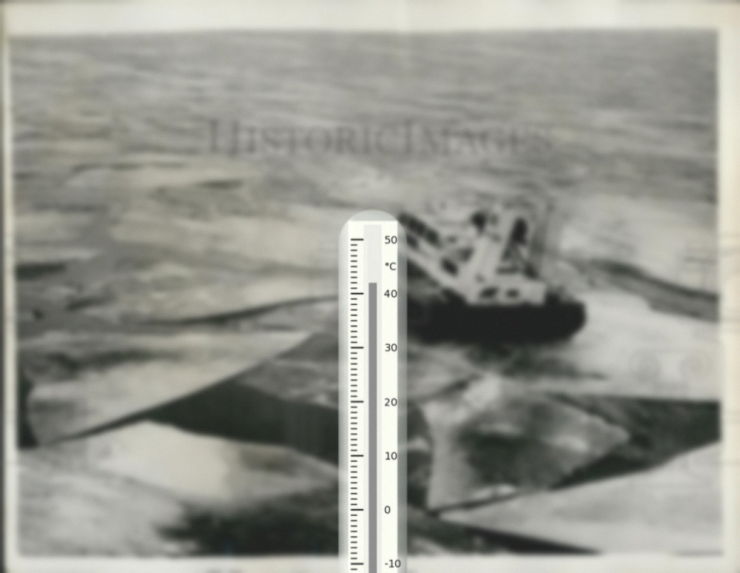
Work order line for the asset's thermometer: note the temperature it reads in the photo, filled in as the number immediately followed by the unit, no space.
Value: 42°C
